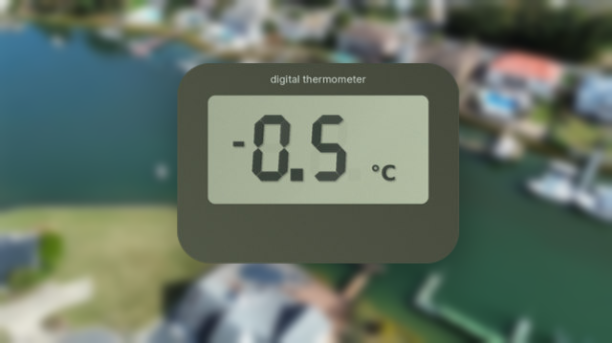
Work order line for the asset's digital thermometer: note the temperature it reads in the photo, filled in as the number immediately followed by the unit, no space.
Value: -0.5°C
